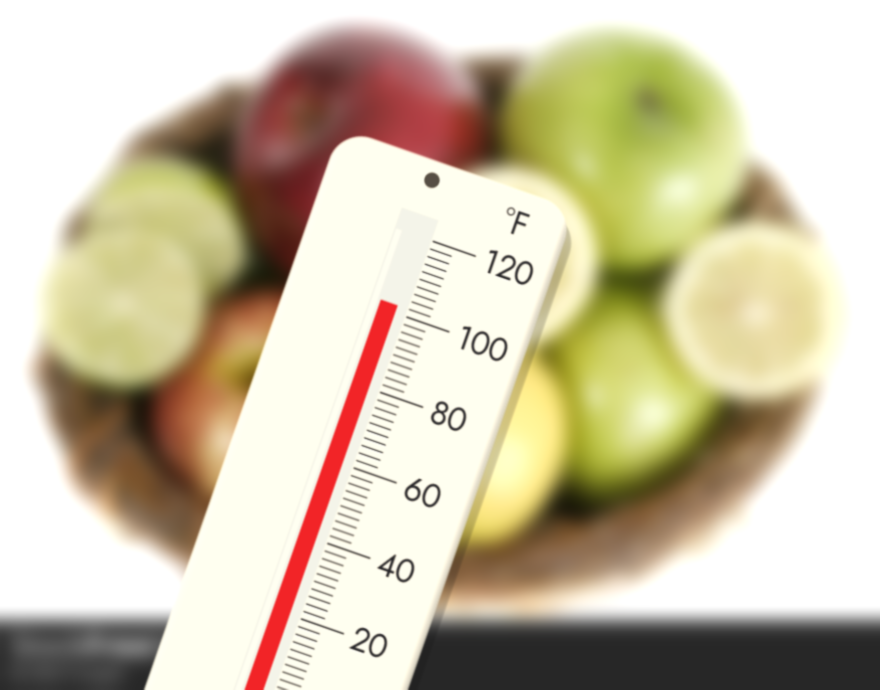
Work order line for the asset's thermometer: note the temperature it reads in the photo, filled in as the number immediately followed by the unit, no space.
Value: 102°F
